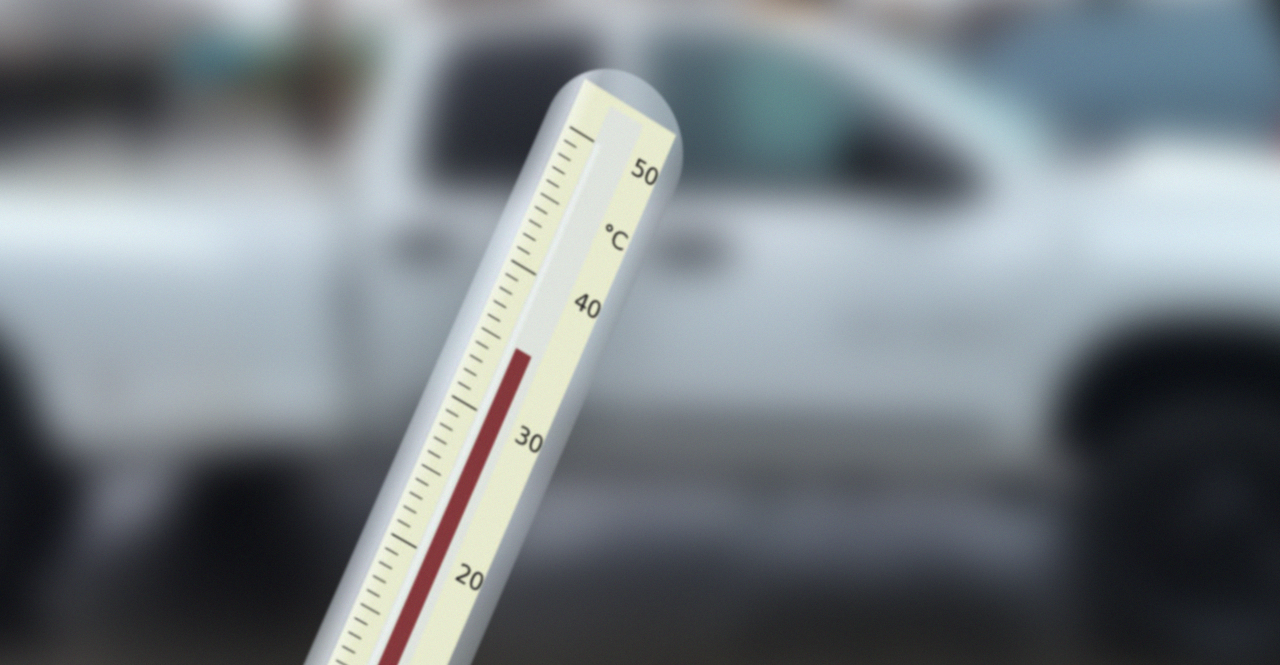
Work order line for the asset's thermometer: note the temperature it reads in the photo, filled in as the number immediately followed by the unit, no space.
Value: 35°C
